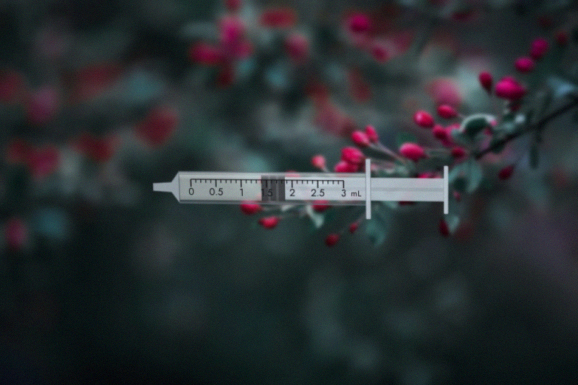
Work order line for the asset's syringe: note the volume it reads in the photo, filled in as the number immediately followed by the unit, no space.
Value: 1.4mL
